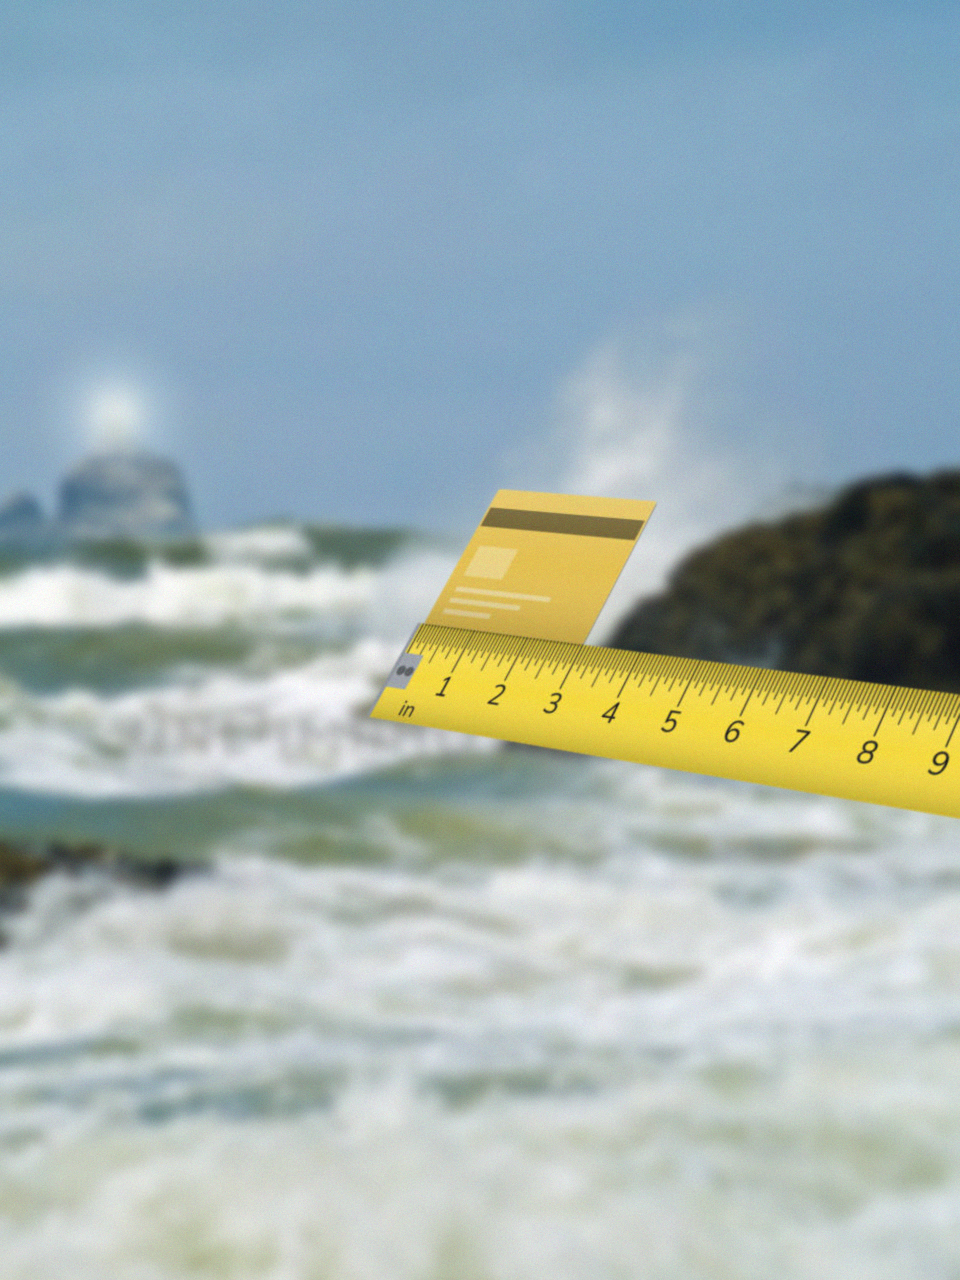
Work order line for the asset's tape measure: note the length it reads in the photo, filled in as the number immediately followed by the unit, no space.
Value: 3in
